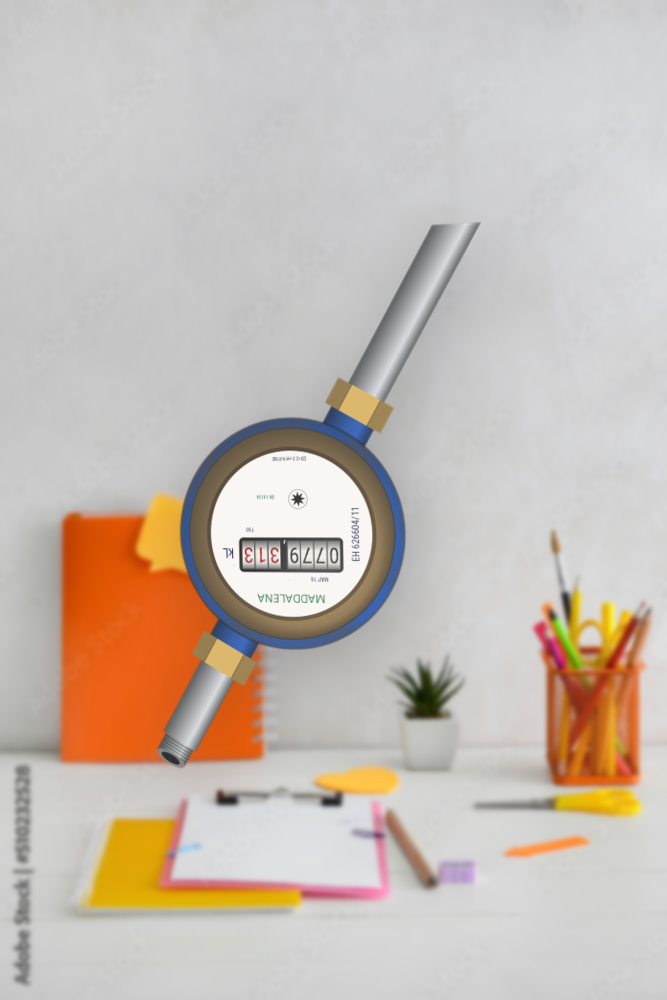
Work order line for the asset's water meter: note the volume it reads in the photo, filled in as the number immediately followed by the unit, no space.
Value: 779.313kL
